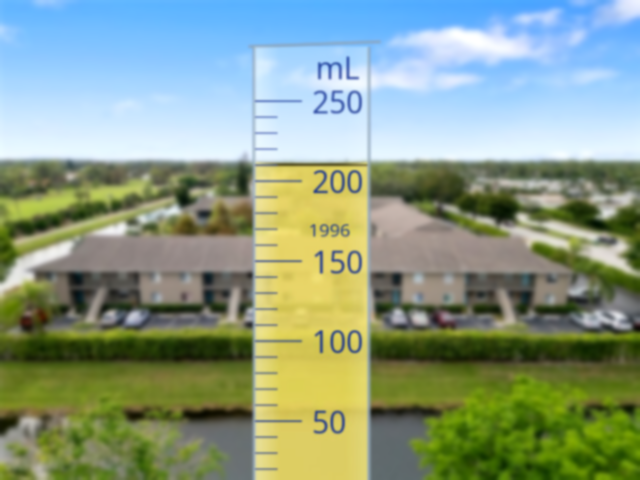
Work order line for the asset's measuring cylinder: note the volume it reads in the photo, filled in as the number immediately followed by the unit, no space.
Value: 210mL
